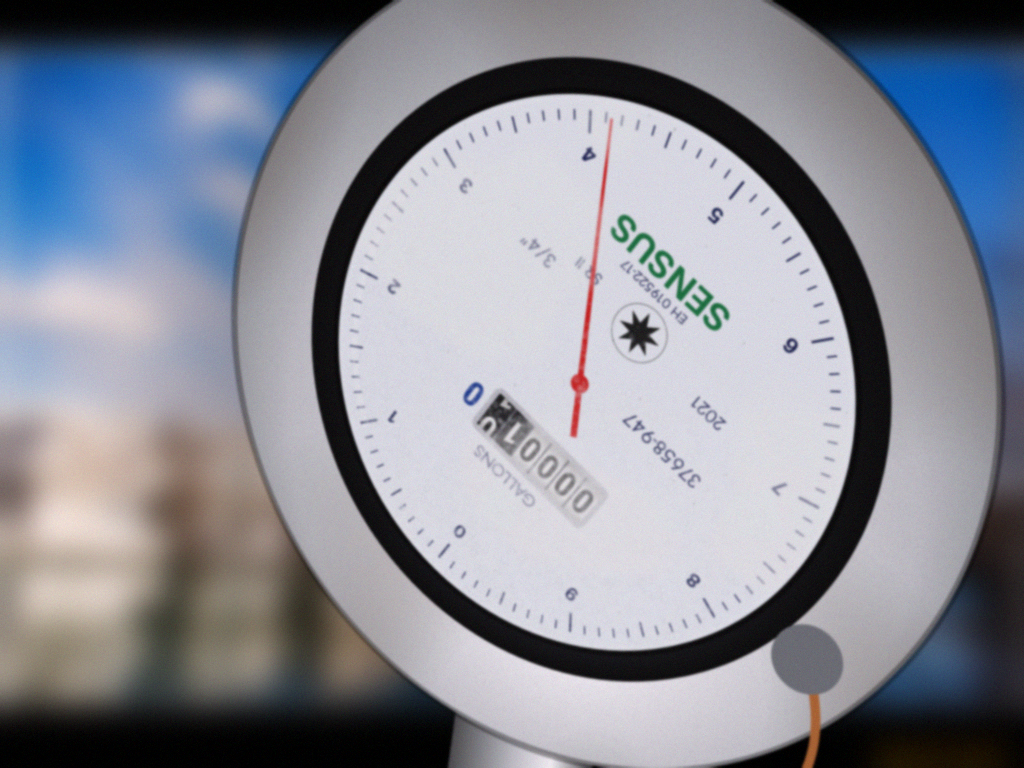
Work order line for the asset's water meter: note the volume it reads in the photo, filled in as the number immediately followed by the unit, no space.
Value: 104.1gal
